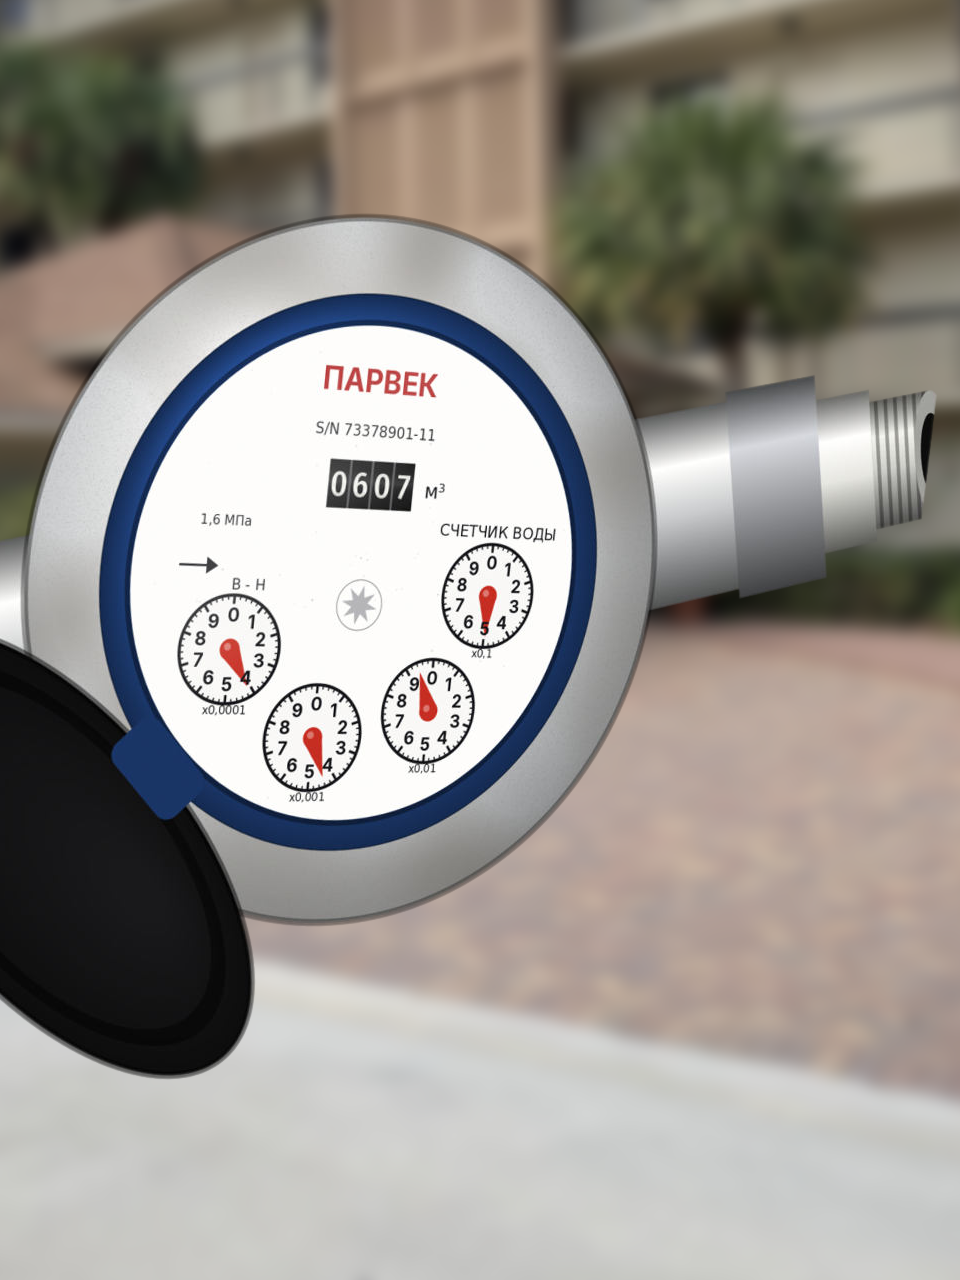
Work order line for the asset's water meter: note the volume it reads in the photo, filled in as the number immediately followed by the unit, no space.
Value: 607.4944m³
